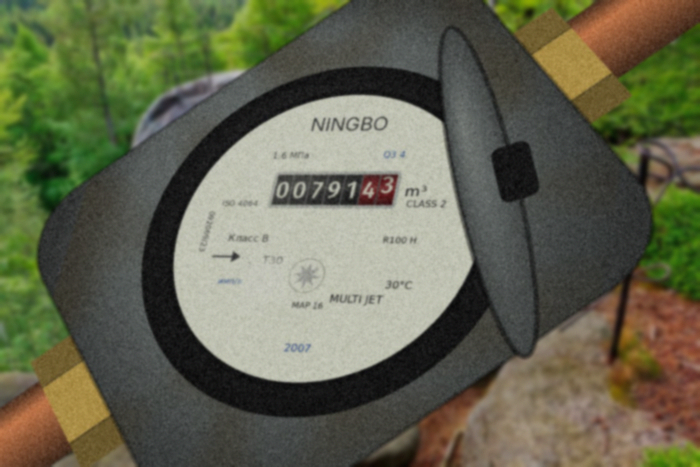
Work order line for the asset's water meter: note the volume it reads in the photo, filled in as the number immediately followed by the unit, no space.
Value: 791.43m³
